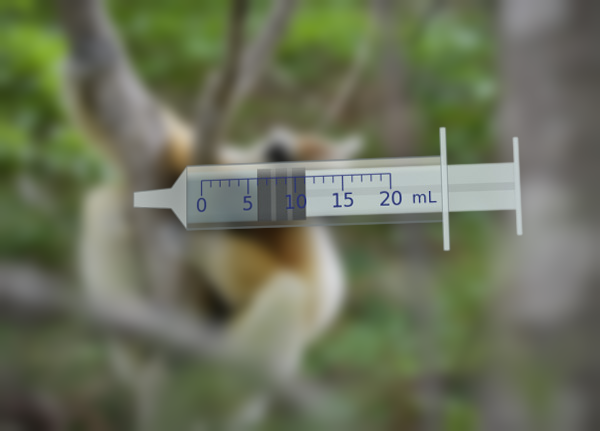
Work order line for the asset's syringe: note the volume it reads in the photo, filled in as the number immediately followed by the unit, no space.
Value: 6mL
